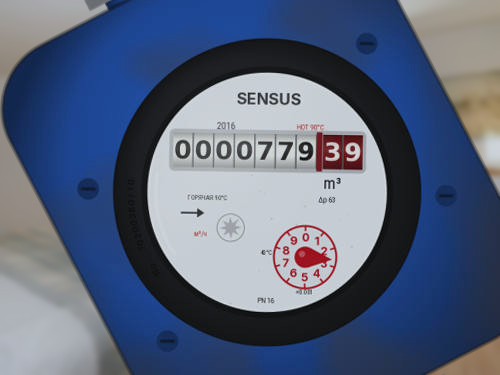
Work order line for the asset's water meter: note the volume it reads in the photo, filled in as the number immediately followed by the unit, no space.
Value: 779.392m³
